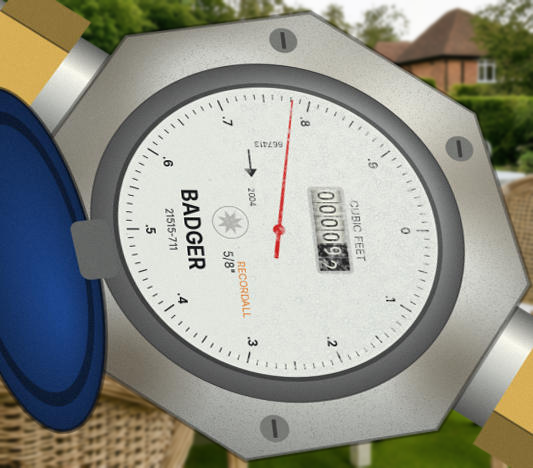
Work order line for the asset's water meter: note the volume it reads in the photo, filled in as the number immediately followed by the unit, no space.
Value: 91.78ft³
